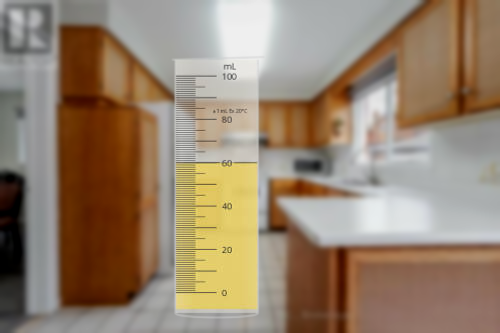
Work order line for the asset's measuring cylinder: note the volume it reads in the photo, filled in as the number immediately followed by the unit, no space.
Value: 60mL
